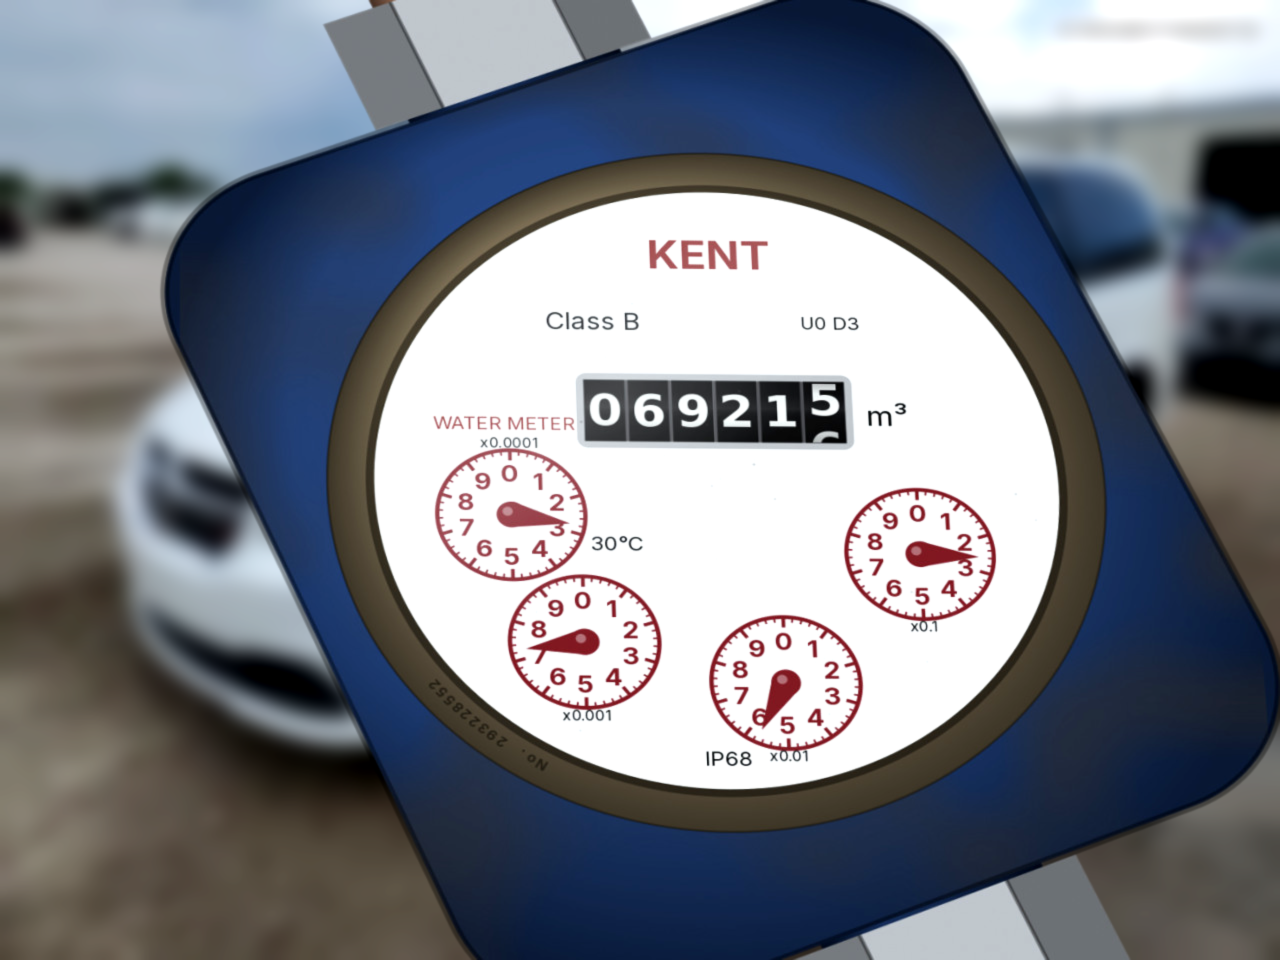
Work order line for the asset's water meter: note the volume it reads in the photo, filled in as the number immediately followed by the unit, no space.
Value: 69215.2572m³
